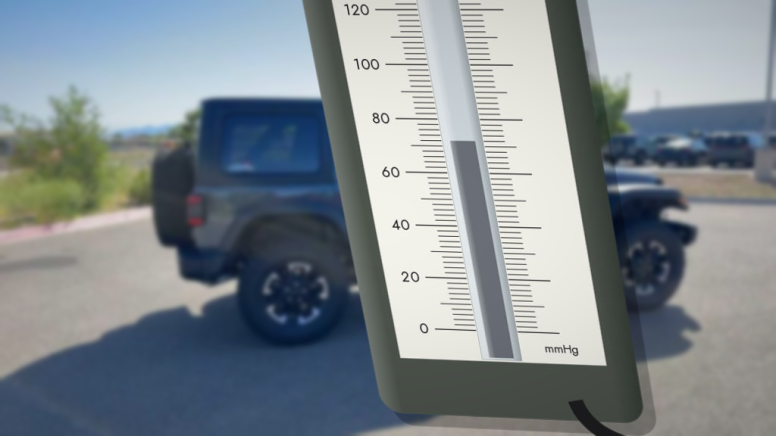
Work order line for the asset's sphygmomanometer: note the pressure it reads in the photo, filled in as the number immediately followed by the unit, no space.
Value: 72mmHg
